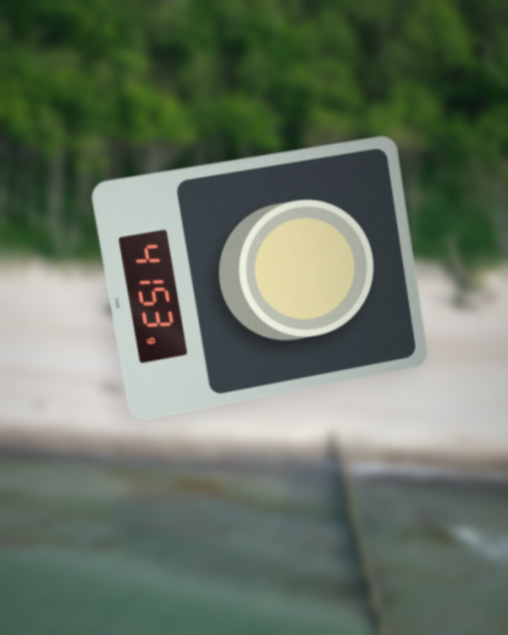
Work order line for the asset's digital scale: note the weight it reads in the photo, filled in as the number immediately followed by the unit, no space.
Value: 4153g
